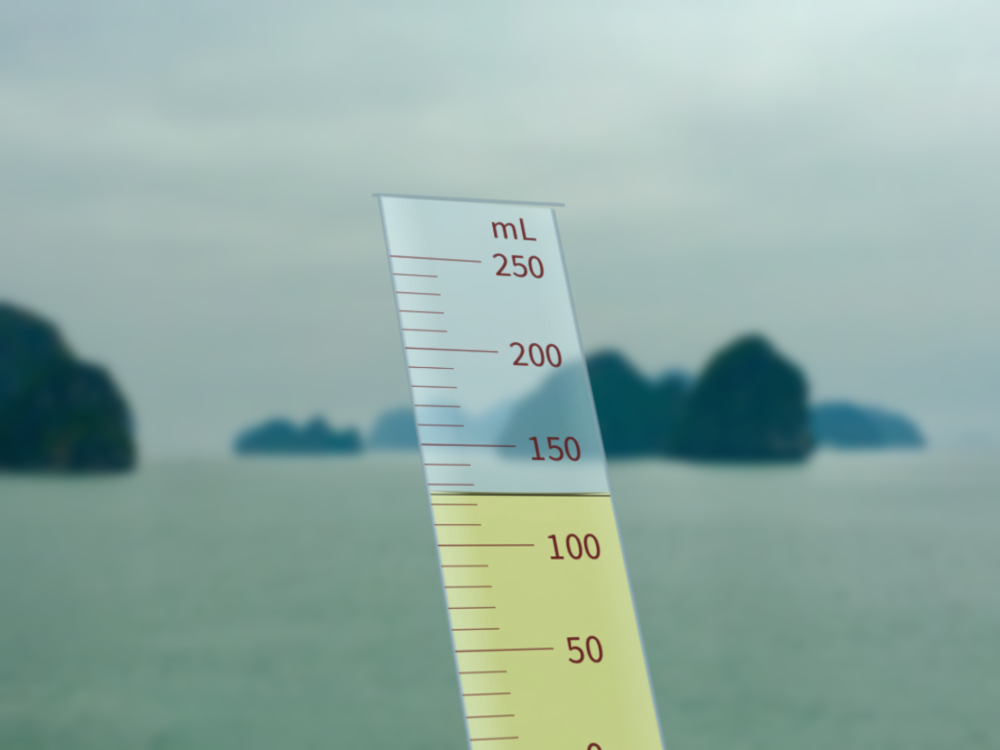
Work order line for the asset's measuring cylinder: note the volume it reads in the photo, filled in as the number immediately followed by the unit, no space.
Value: 125mL
